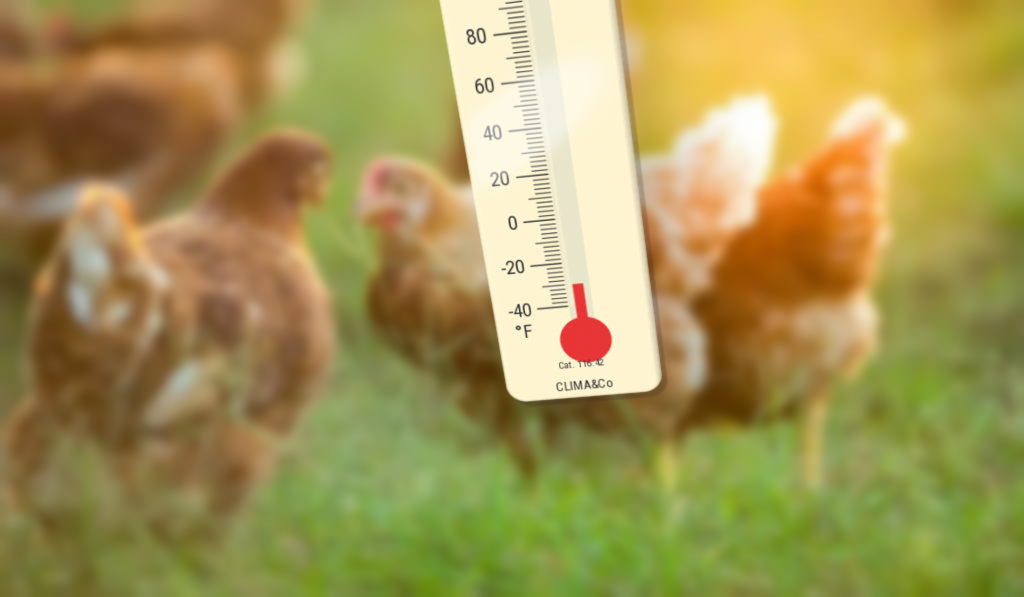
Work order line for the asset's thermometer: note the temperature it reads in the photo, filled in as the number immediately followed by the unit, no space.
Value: -30°F
